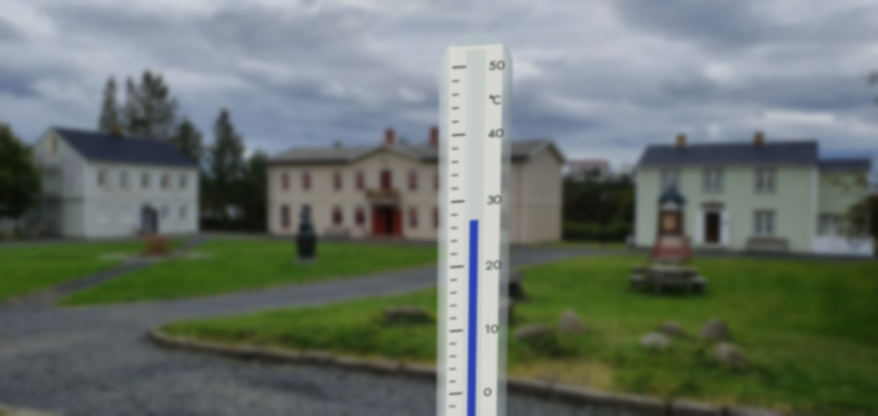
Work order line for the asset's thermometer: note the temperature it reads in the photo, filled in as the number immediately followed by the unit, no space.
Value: 27°C
